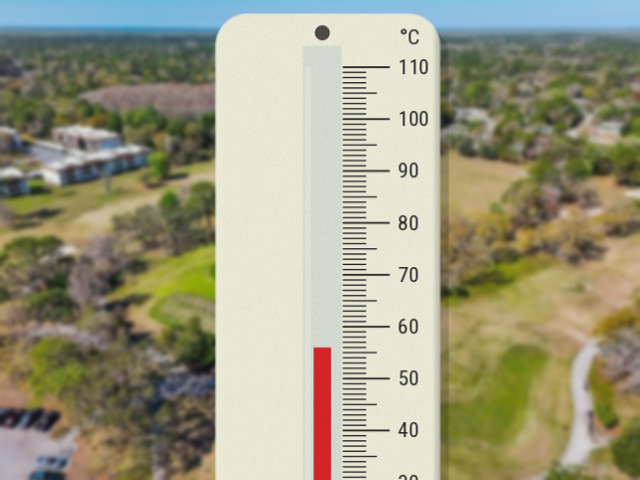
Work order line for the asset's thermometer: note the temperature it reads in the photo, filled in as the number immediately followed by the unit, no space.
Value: 56°C
